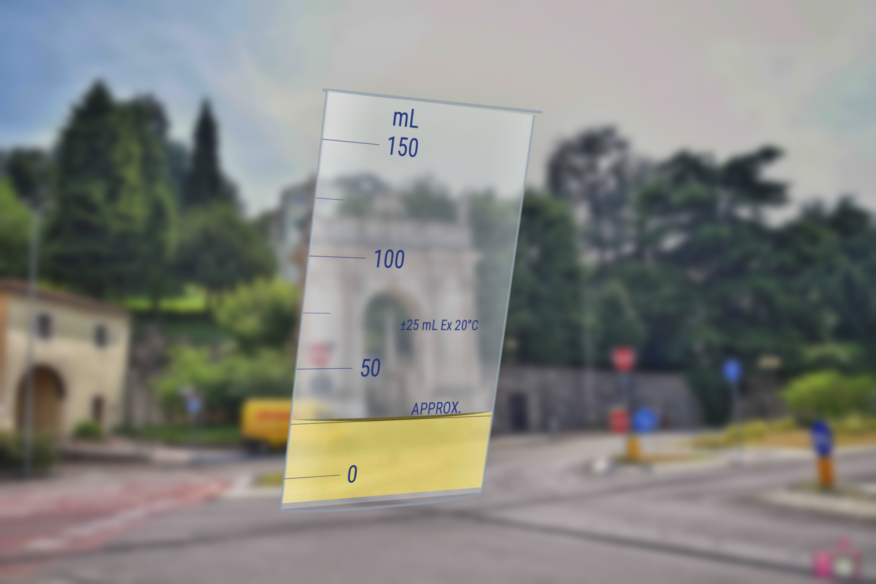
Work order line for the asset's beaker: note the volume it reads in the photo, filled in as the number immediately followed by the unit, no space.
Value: 25mL
